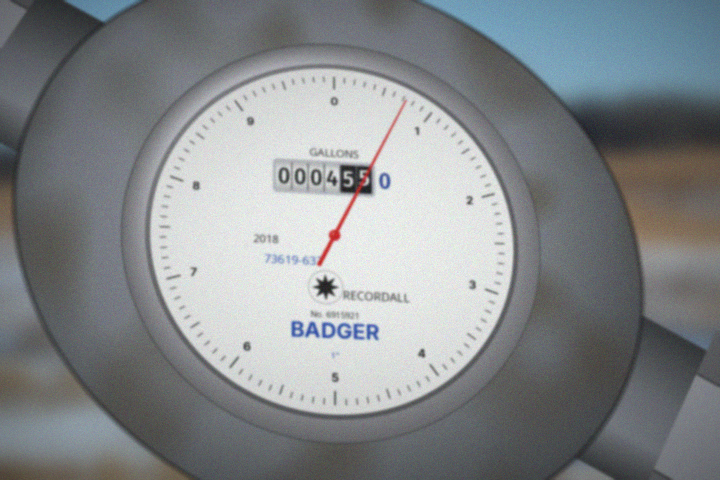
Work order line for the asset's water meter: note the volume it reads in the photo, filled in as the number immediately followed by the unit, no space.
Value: 4550.7gal
